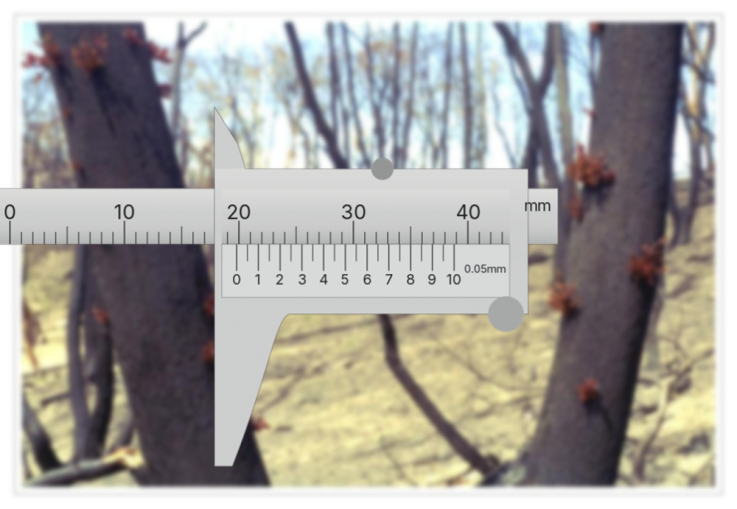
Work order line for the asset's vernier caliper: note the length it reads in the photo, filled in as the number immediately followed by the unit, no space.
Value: 19.8mm
